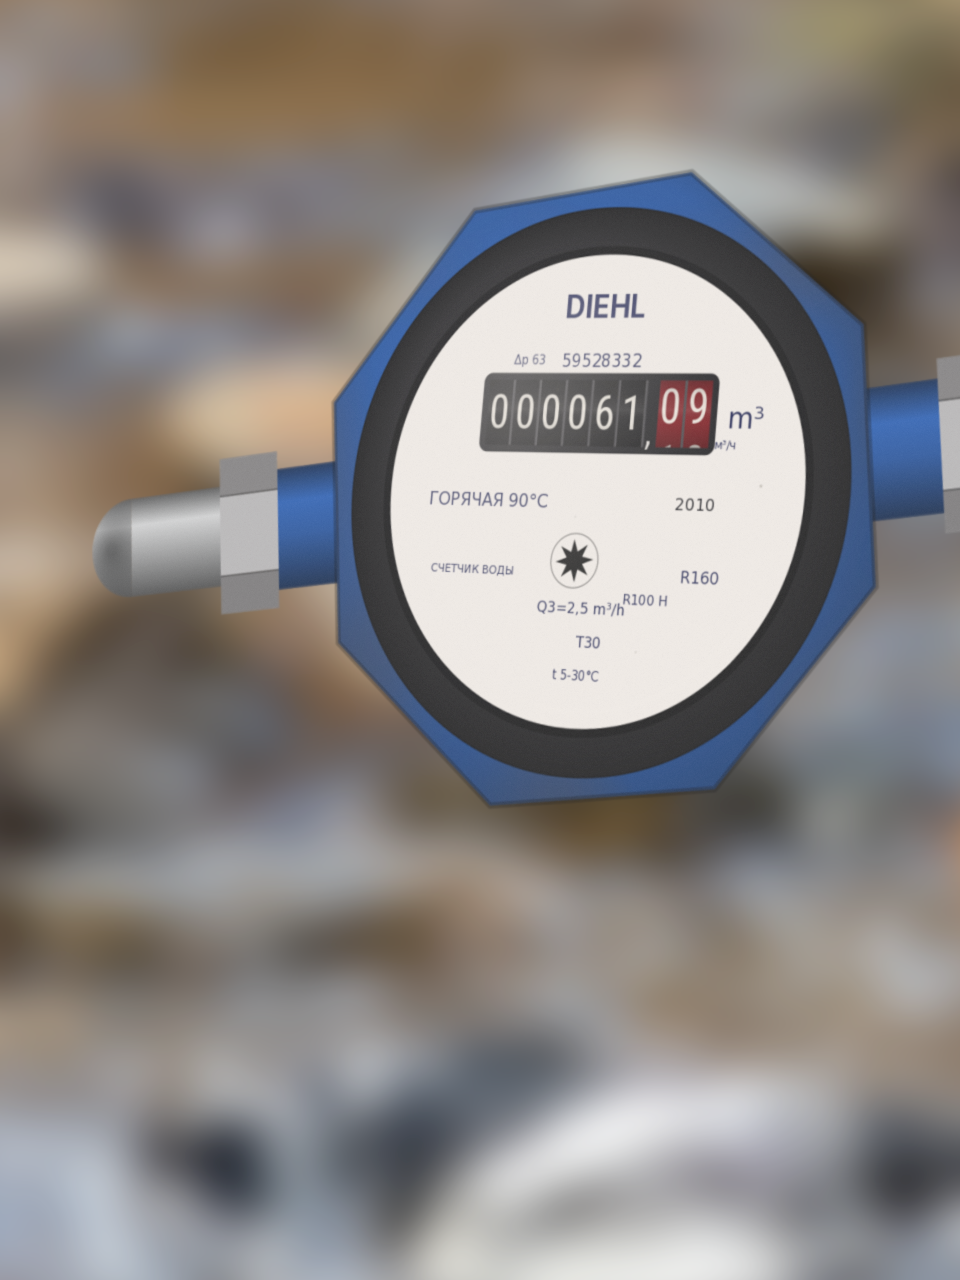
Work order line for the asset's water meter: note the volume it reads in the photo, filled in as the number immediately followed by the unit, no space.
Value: 61.09m³
